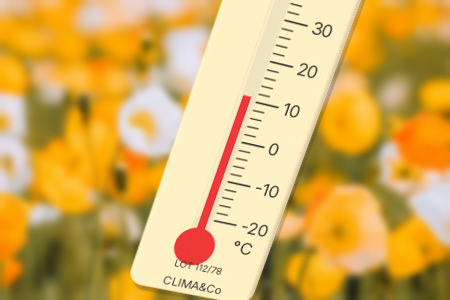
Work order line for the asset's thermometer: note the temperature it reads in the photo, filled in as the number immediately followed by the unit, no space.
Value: 11°C
